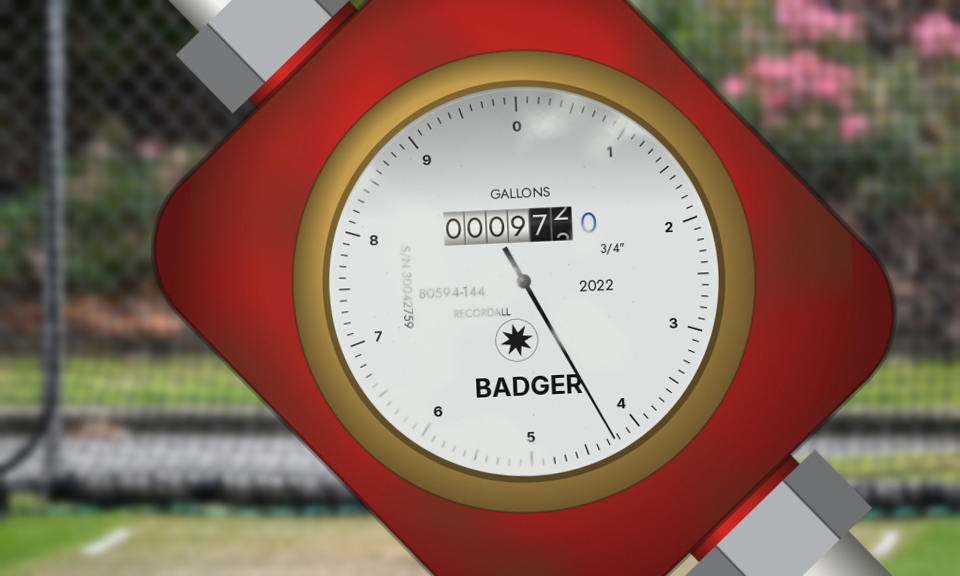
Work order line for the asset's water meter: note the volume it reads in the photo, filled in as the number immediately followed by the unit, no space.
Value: 9724.2gal
